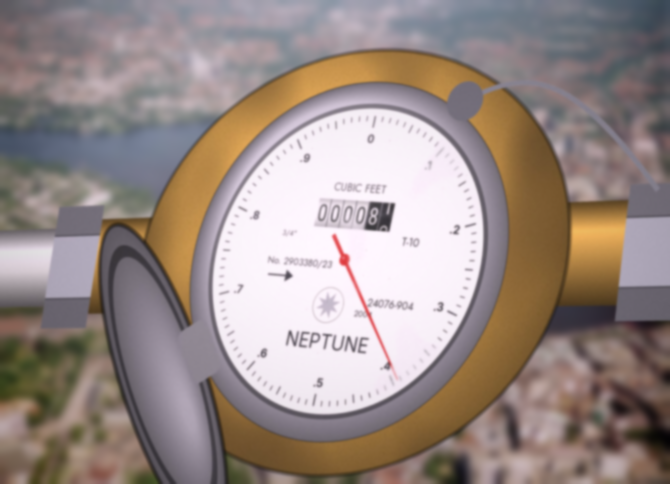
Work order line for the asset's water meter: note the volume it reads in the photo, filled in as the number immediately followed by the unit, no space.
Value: 81.39ft³
